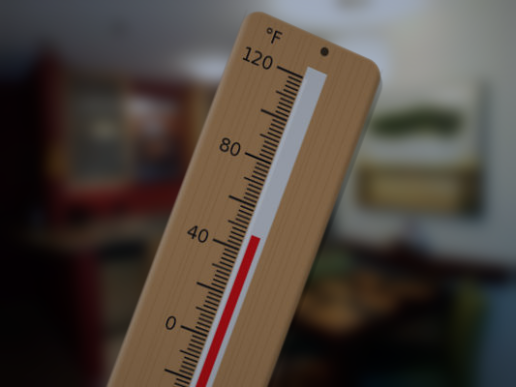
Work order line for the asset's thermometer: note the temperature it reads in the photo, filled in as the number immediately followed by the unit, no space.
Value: 48°F
